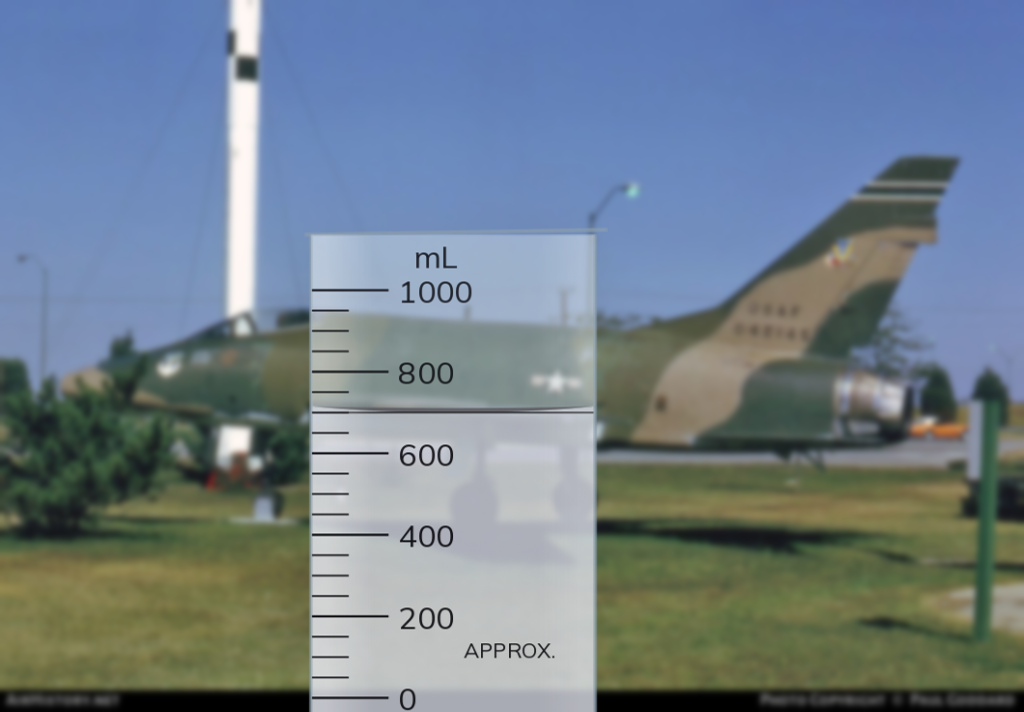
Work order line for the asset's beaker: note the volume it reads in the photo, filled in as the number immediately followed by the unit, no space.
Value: 700mL
